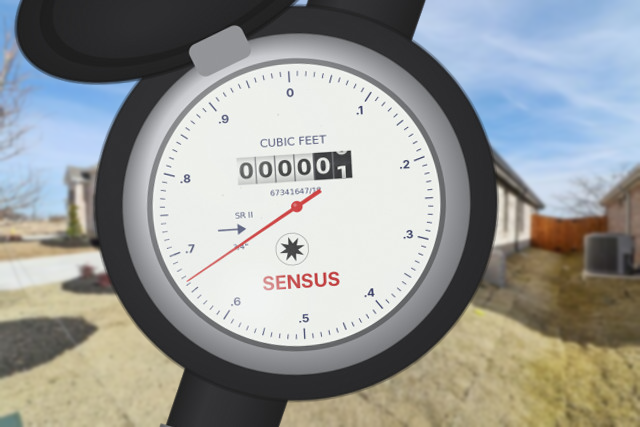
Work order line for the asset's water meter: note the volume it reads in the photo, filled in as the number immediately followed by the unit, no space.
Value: 0.66ft³
